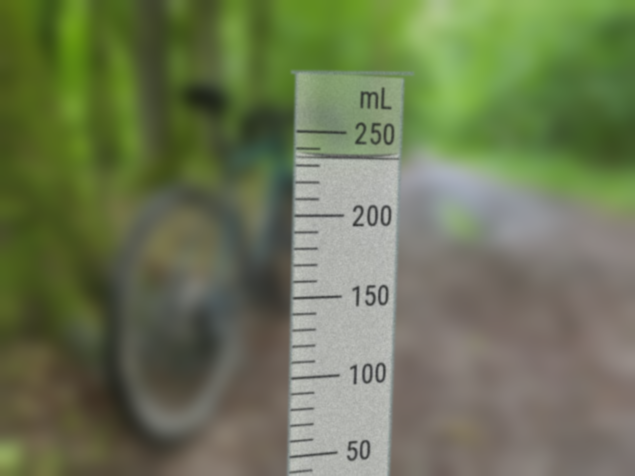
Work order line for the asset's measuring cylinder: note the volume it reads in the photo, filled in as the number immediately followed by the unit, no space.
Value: 235mL
